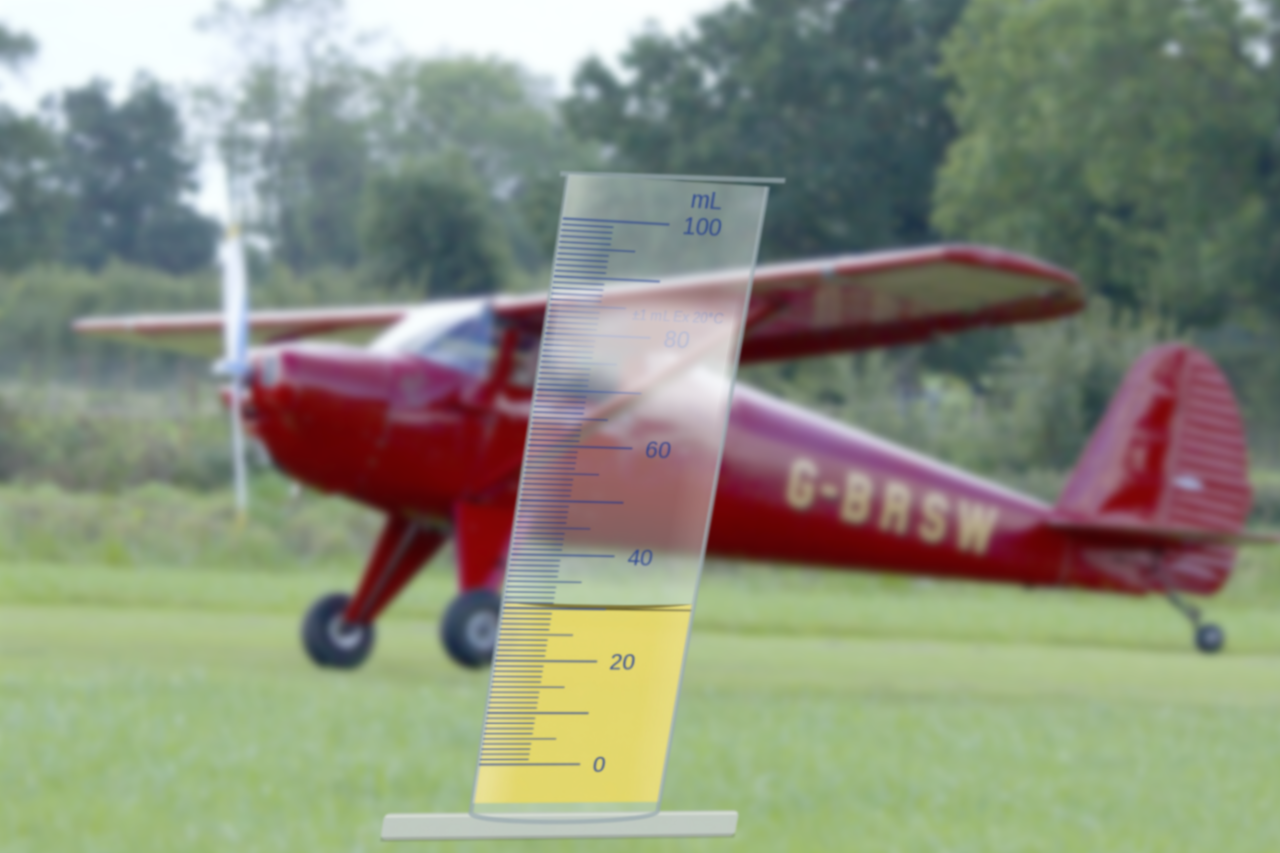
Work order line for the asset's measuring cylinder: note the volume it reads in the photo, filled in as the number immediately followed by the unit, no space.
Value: 30mL
